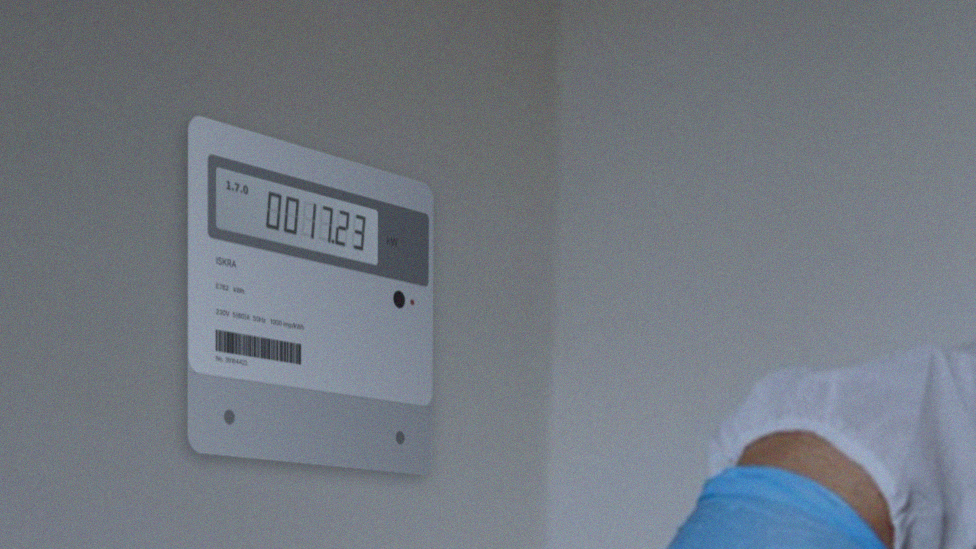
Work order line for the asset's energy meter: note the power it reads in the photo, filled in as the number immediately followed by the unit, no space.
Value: 17.23kW
